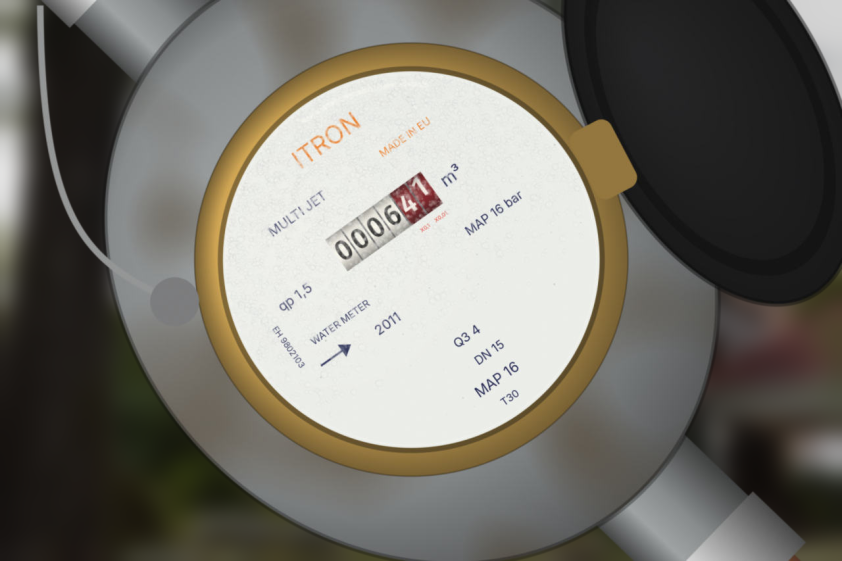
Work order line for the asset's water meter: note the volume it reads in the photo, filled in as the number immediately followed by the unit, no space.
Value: 6.41m³
